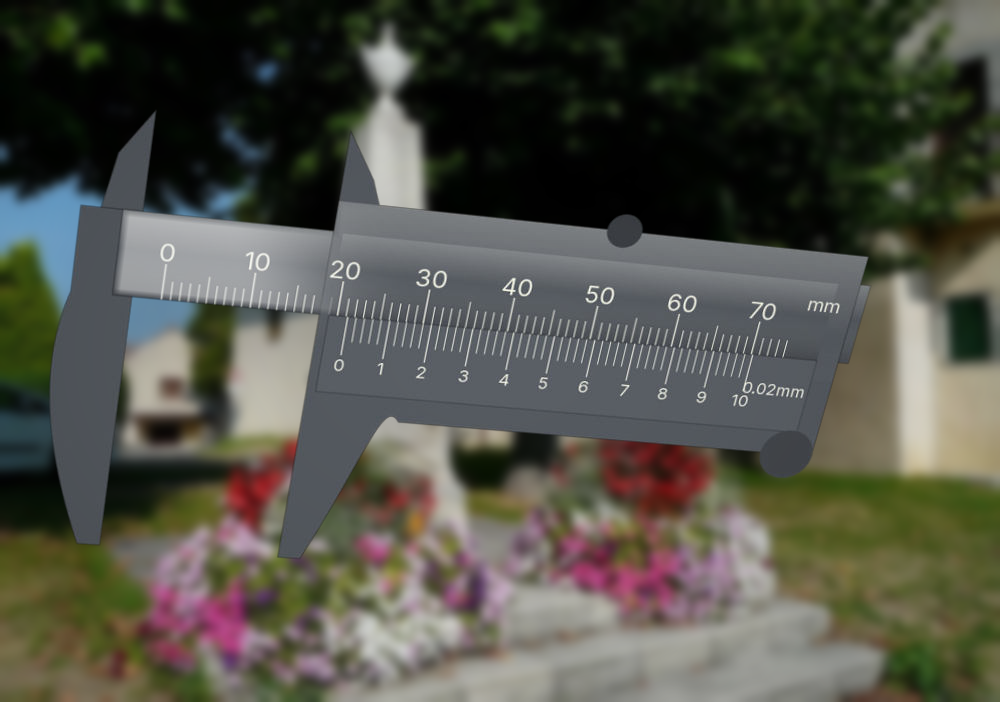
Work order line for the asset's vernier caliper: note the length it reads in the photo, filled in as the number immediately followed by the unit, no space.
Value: 21.2mm
